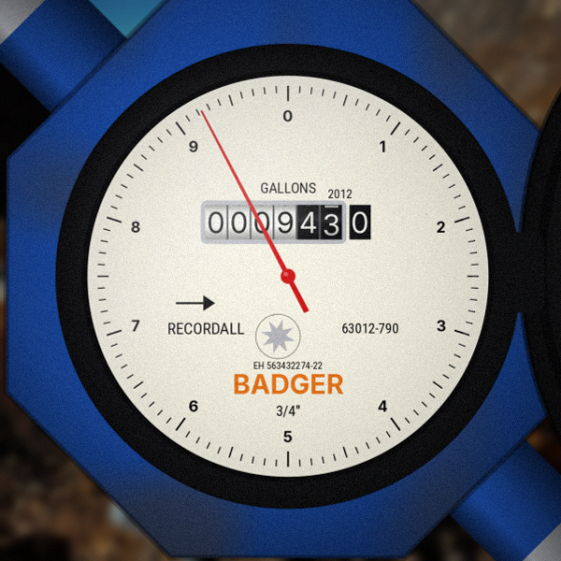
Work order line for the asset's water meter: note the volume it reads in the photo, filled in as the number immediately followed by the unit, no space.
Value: 9429.2gal
